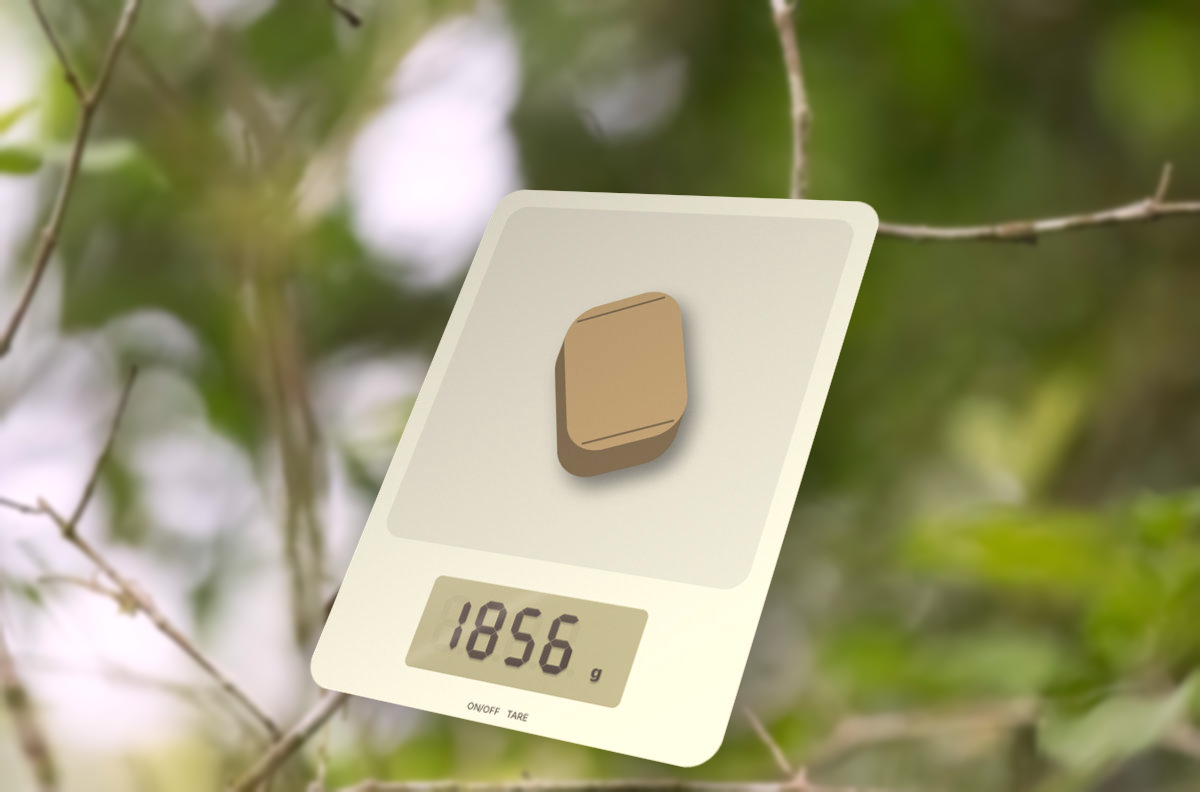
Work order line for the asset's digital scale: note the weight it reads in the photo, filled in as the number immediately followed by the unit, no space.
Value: 1856g
